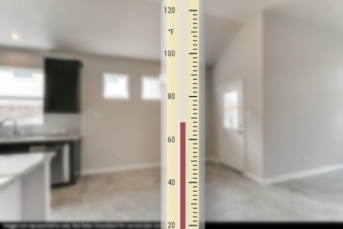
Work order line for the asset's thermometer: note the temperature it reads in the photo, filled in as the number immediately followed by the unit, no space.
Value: 68°F
